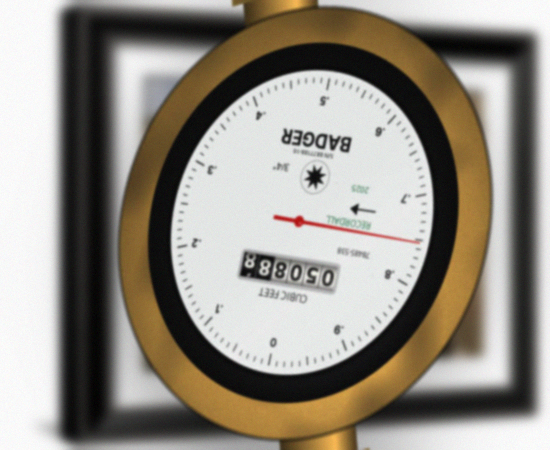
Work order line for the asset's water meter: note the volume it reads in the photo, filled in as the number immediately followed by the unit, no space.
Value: 50887.75ft³
